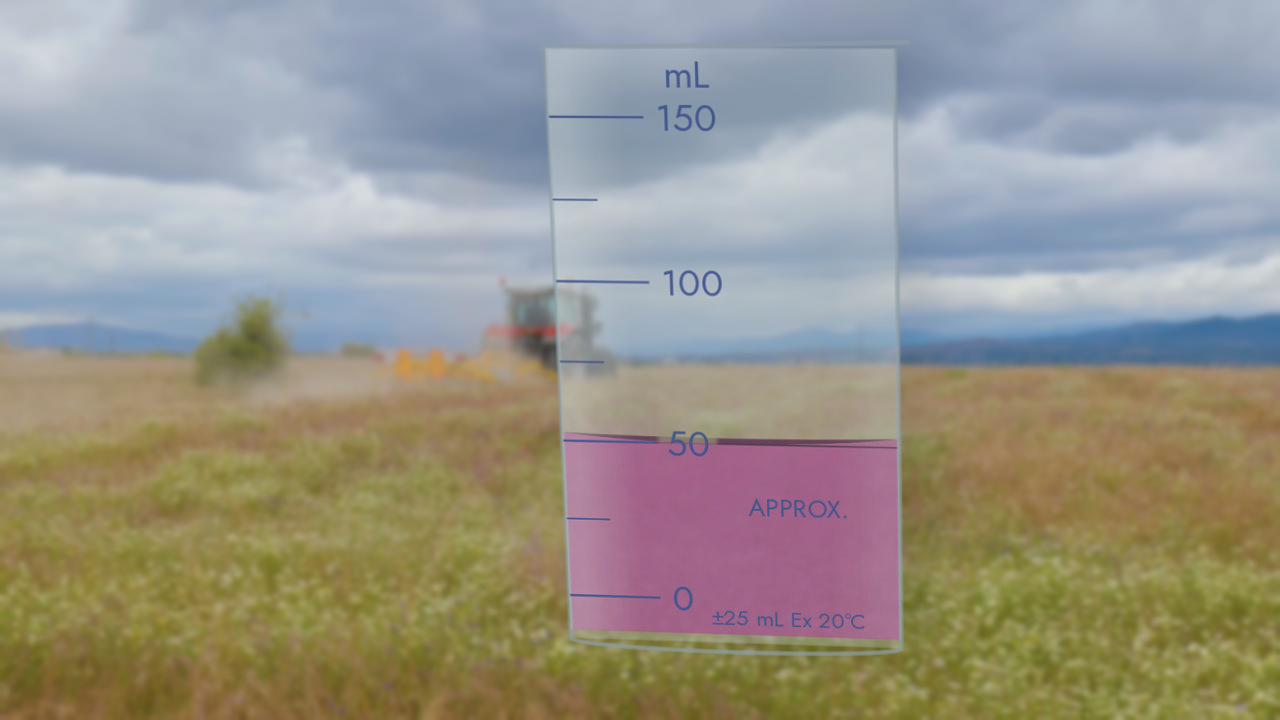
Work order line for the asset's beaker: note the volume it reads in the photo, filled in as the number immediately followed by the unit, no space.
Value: 50mL
